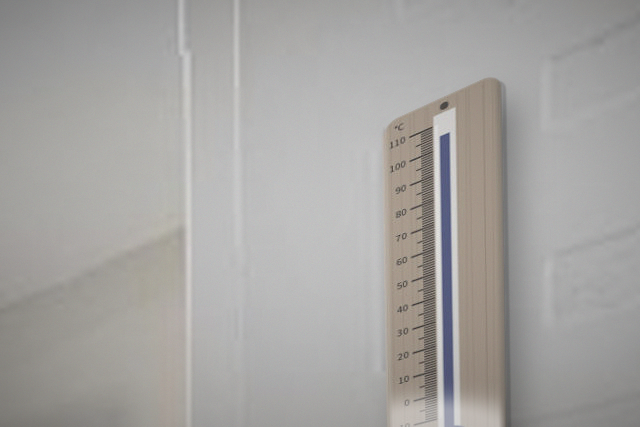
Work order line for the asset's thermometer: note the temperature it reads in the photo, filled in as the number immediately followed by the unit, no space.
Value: 105°C
